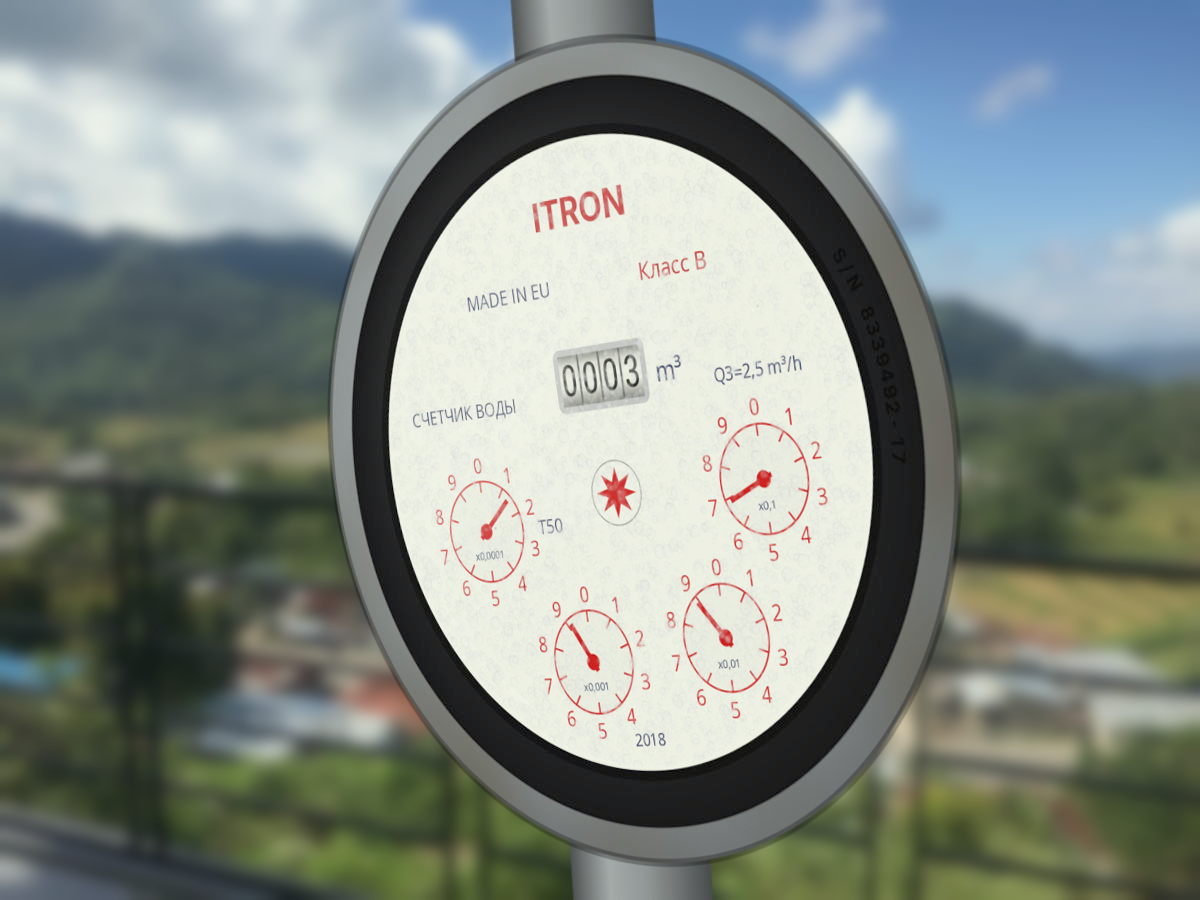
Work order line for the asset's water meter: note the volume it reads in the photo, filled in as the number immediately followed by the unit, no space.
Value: 3.6891m³
